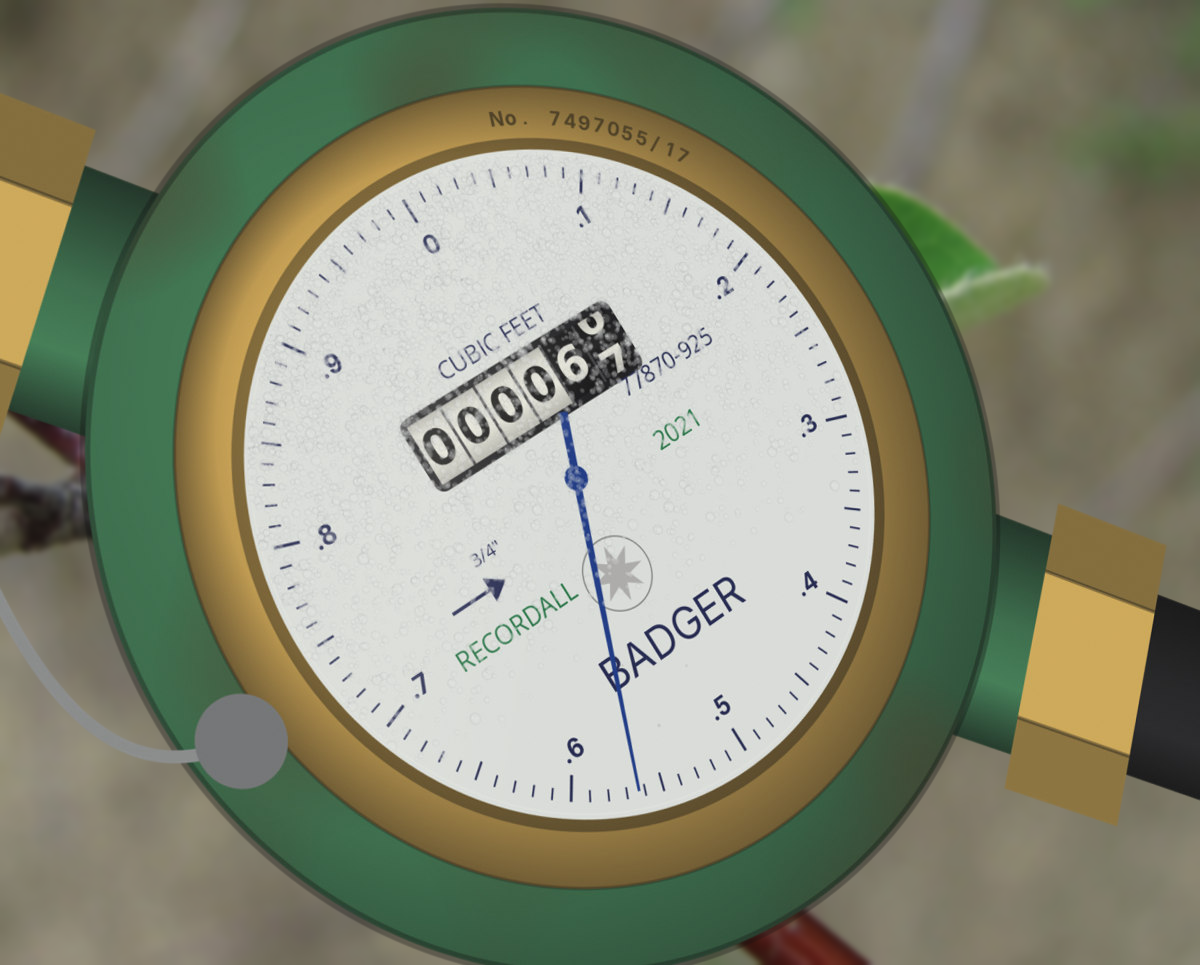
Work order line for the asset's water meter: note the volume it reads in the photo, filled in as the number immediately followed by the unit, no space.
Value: 66.56ft³
